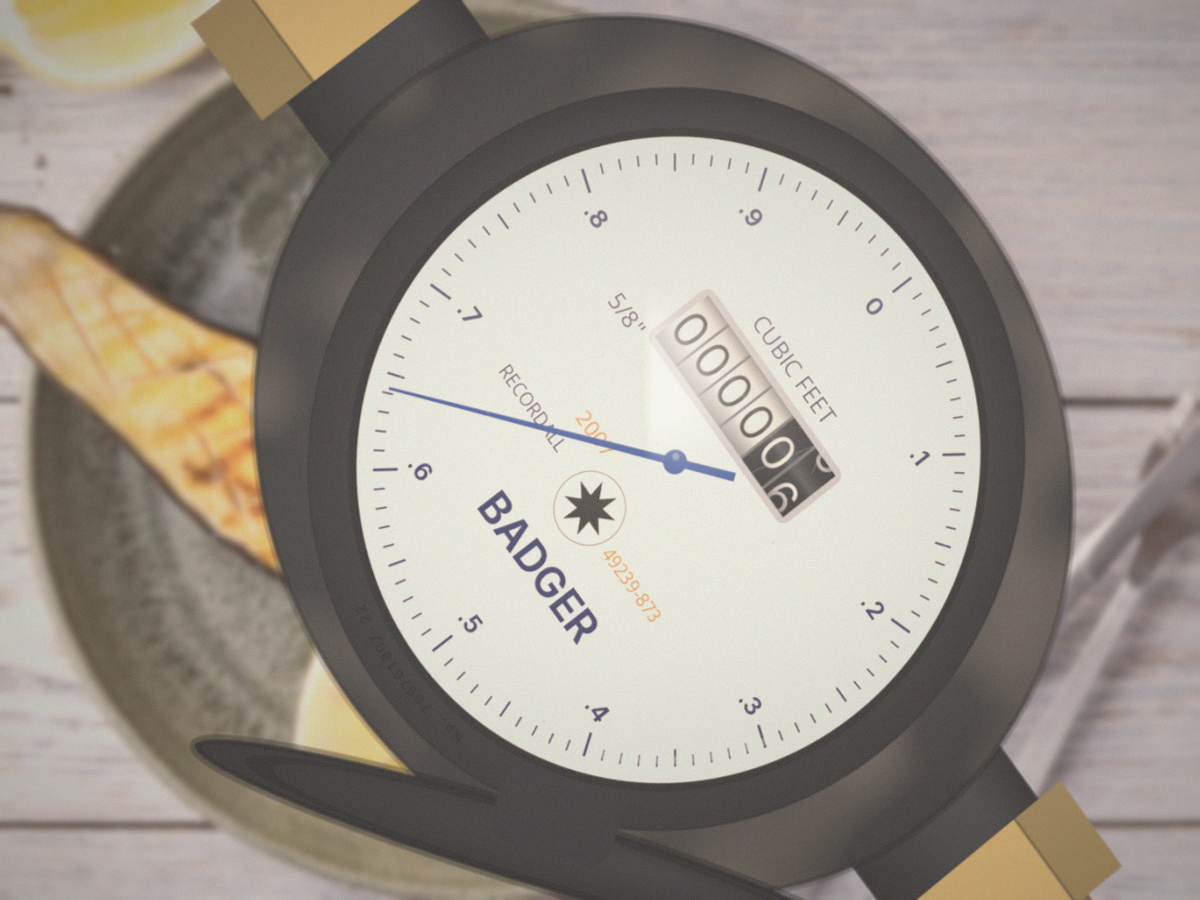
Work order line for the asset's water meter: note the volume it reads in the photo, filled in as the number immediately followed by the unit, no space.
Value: 5.64ft³
